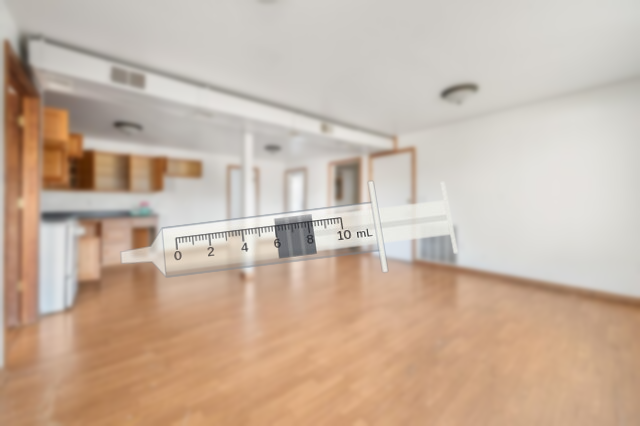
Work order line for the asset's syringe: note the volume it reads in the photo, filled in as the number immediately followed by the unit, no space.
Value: 6mL
